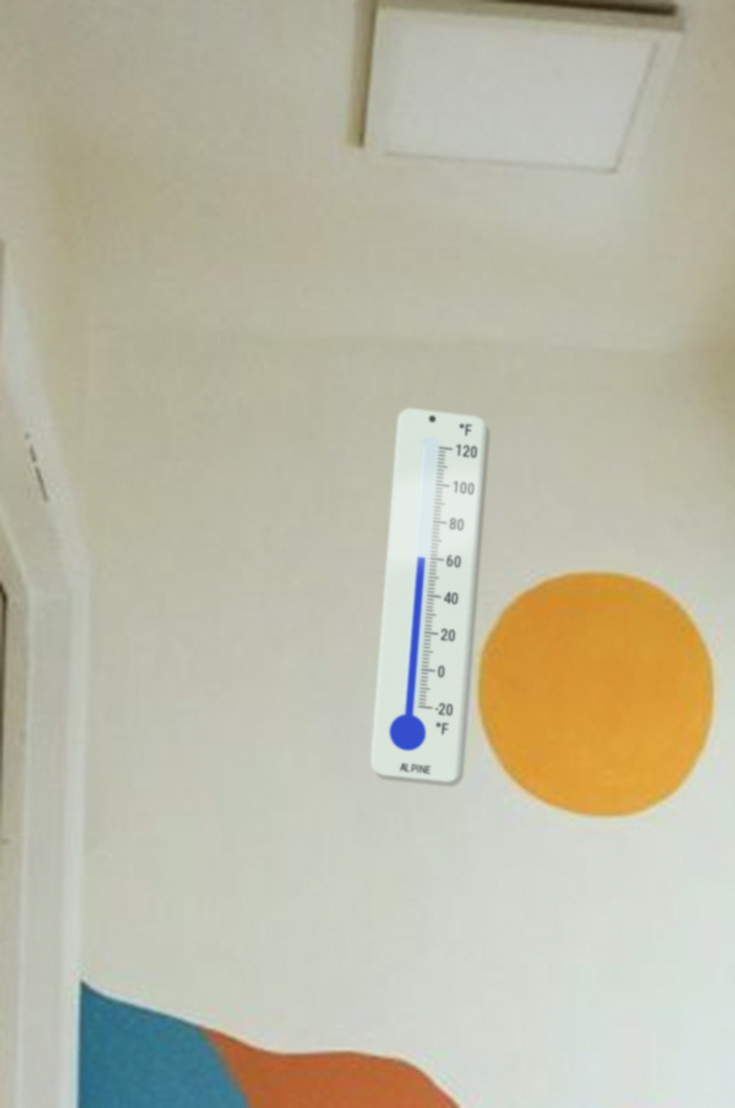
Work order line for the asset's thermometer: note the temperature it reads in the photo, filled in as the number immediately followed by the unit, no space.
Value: 60°F
